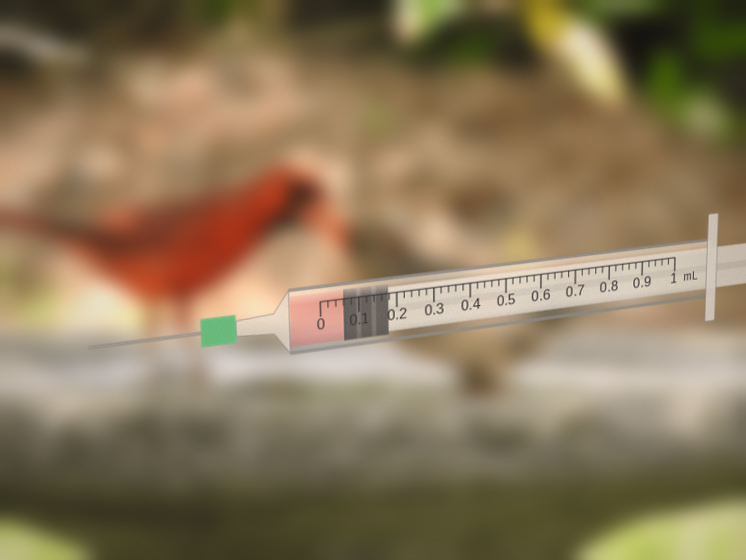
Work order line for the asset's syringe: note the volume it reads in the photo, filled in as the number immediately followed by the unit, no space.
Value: 0.06mL
